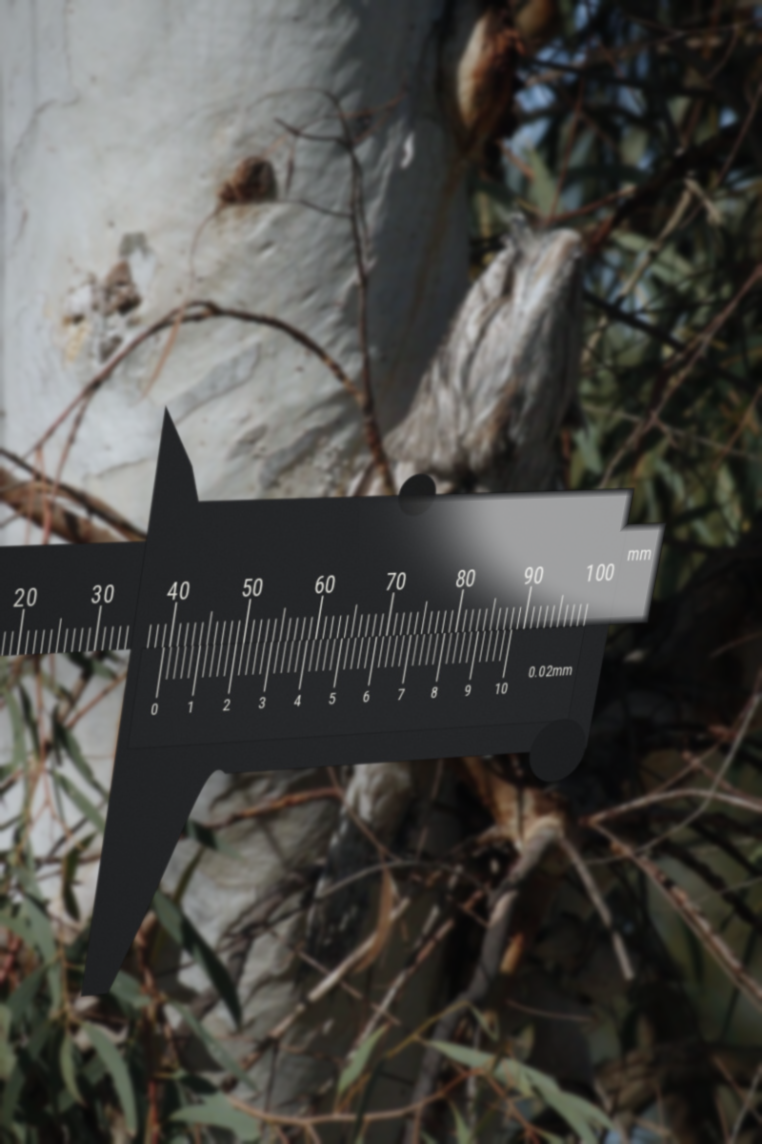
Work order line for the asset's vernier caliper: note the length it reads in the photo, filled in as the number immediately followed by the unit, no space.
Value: 39.2mm
